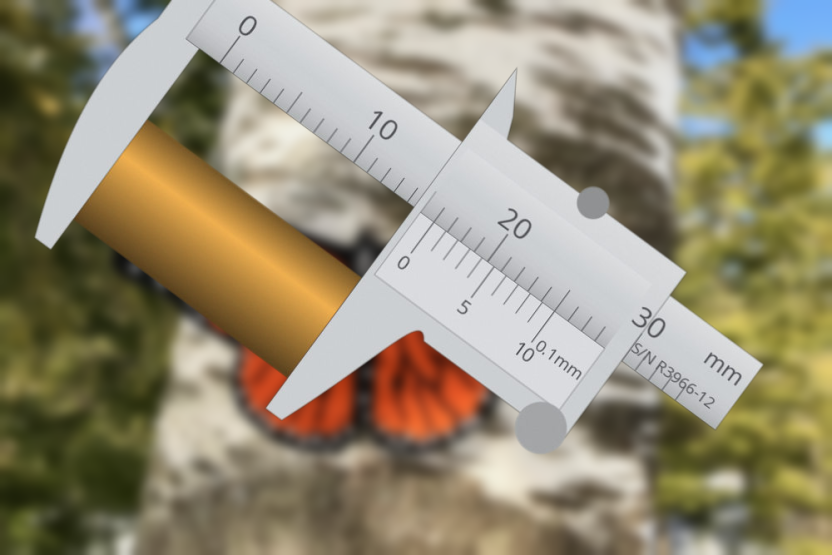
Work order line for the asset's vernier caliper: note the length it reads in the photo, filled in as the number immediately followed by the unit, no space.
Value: 16.0mm
